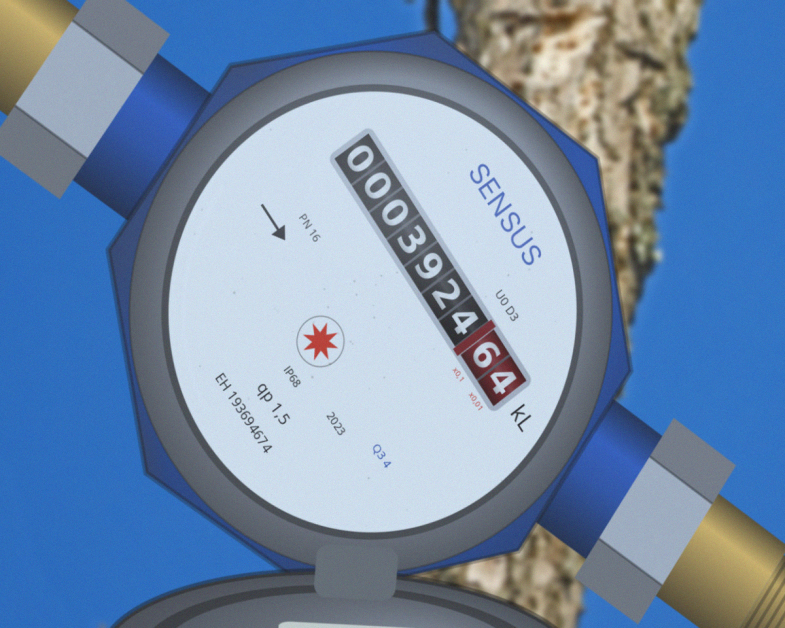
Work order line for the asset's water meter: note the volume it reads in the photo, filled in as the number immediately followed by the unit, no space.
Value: 3924.64kL
